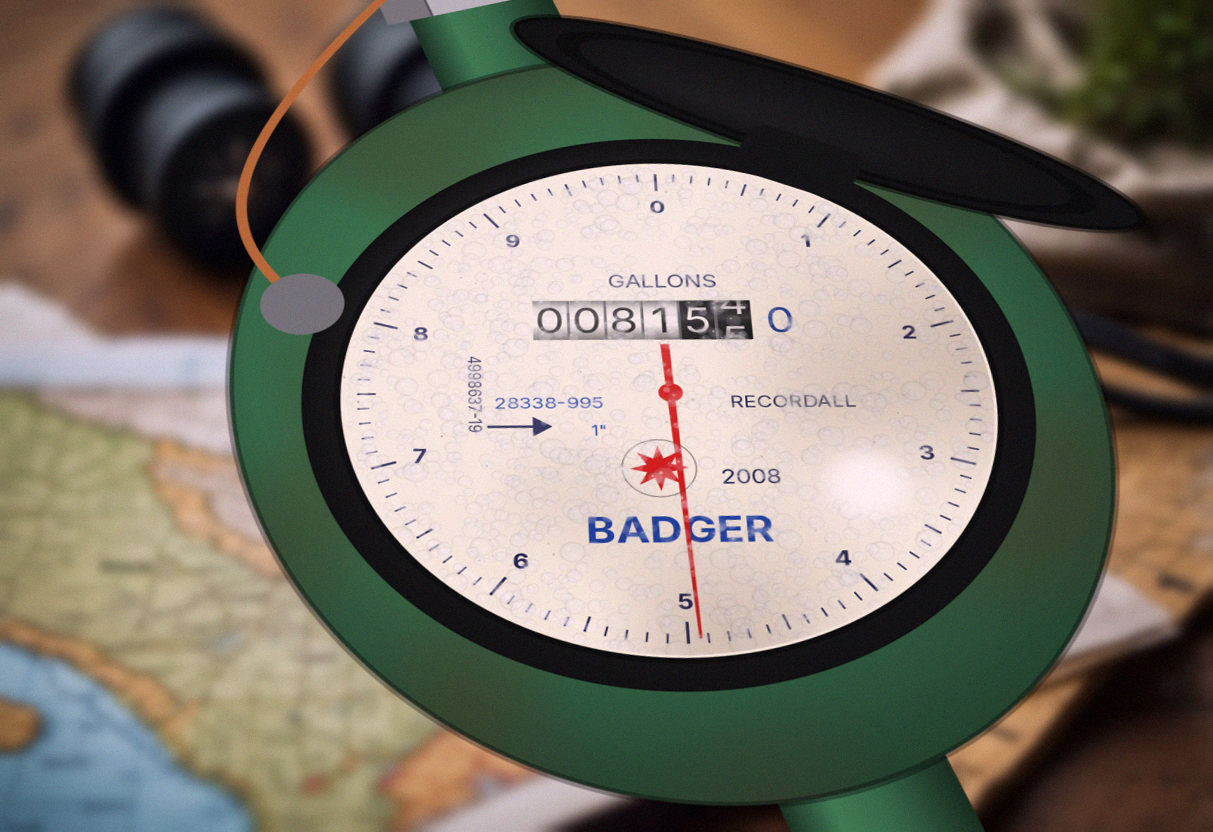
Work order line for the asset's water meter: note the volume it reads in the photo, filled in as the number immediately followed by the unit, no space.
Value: 81544.9gal
